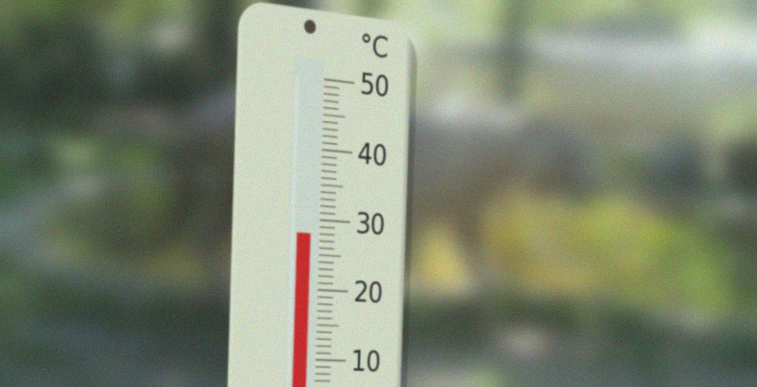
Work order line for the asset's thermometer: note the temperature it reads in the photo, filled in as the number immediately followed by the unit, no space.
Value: 28°C
